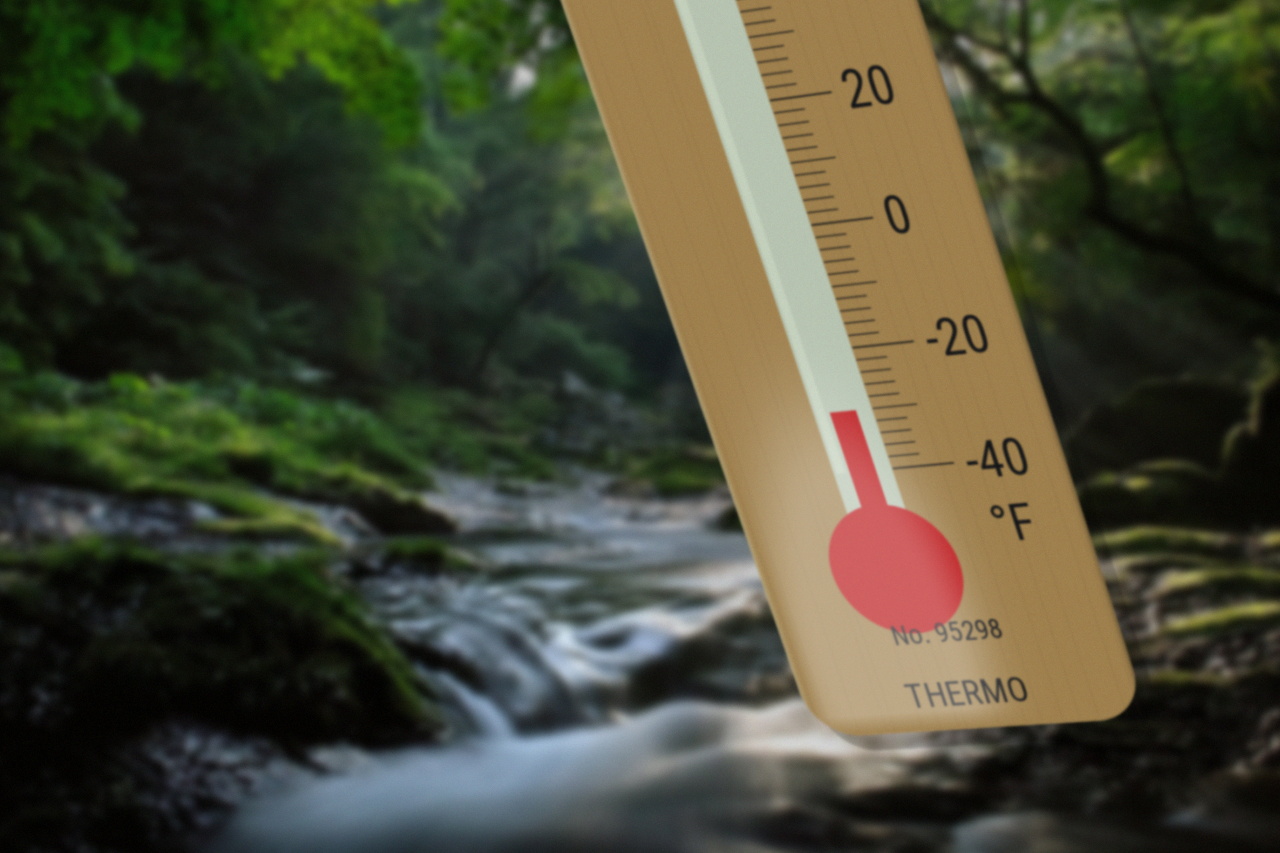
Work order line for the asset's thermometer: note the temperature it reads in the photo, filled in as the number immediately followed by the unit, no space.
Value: -30°F
